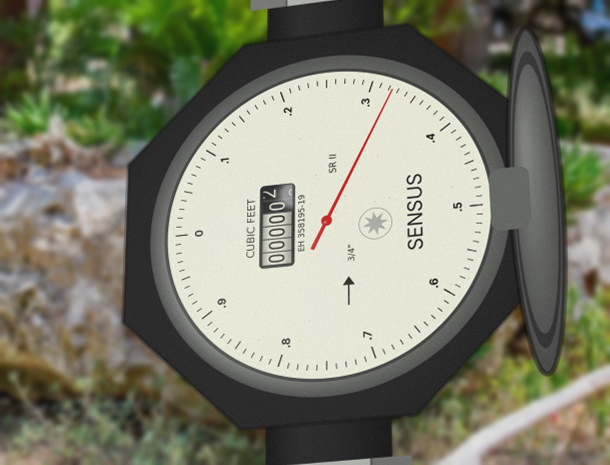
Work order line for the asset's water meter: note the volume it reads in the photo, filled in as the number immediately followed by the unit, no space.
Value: 2.32ft³
